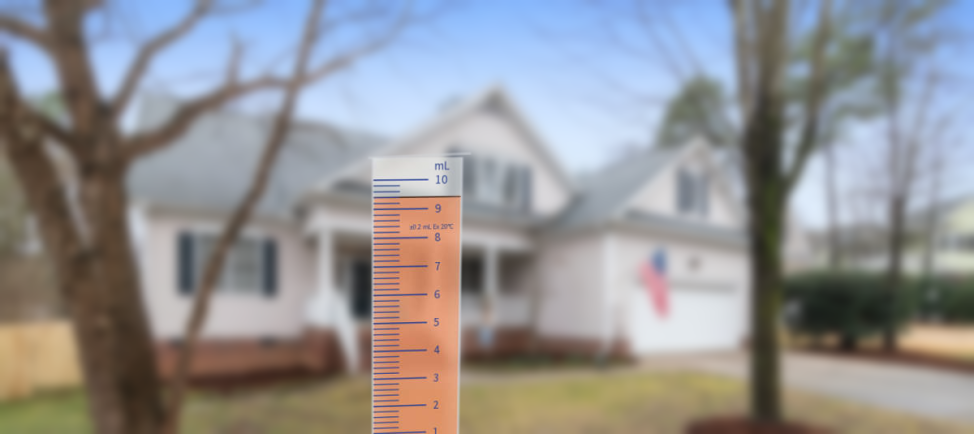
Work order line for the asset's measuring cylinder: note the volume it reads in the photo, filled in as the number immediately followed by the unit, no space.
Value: 9.4mL
